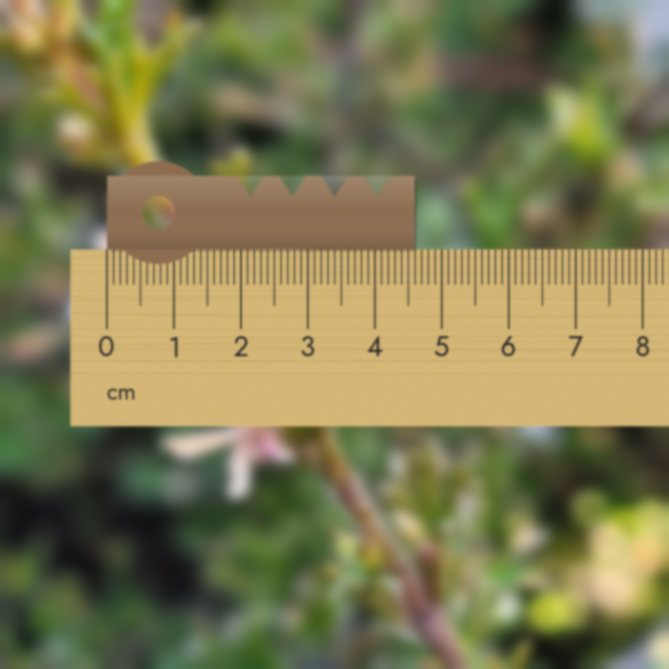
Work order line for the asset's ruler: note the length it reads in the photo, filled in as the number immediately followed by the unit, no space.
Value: 4.6cm
